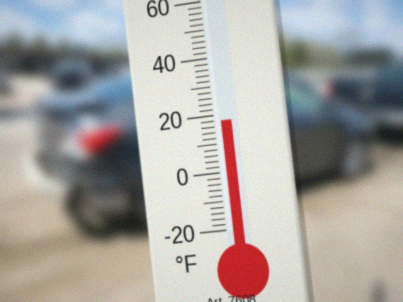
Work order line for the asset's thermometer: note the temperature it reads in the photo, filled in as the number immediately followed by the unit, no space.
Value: 18°F
